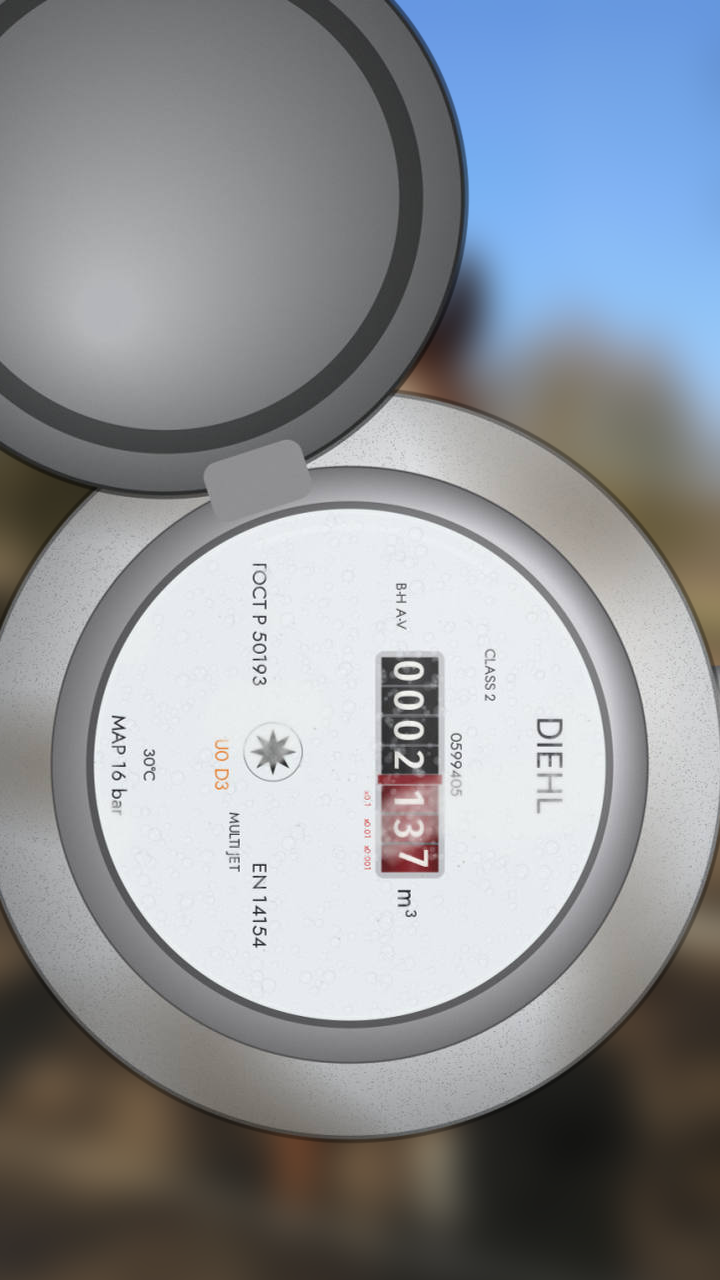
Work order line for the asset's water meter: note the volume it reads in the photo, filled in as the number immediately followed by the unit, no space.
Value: 2.137m³
